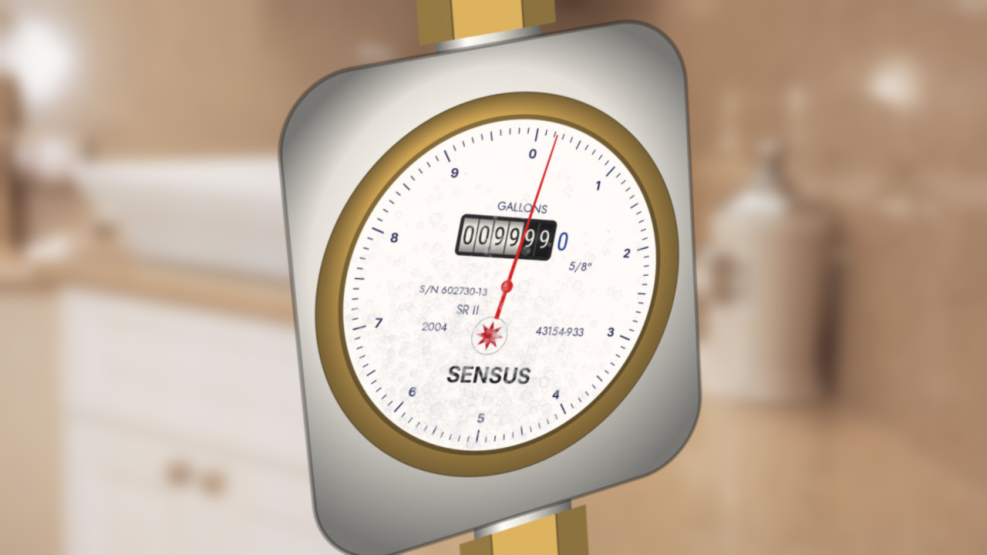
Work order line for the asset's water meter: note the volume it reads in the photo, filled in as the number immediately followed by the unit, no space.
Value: 99990.2gal
